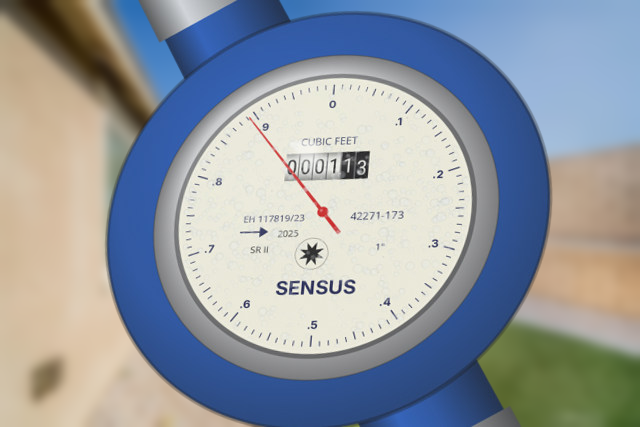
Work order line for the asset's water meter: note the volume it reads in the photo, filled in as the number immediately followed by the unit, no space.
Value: 112.89ft³
